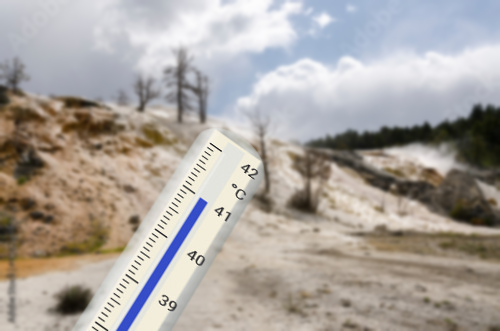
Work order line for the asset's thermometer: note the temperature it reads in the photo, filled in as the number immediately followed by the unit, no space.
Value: 41°C
